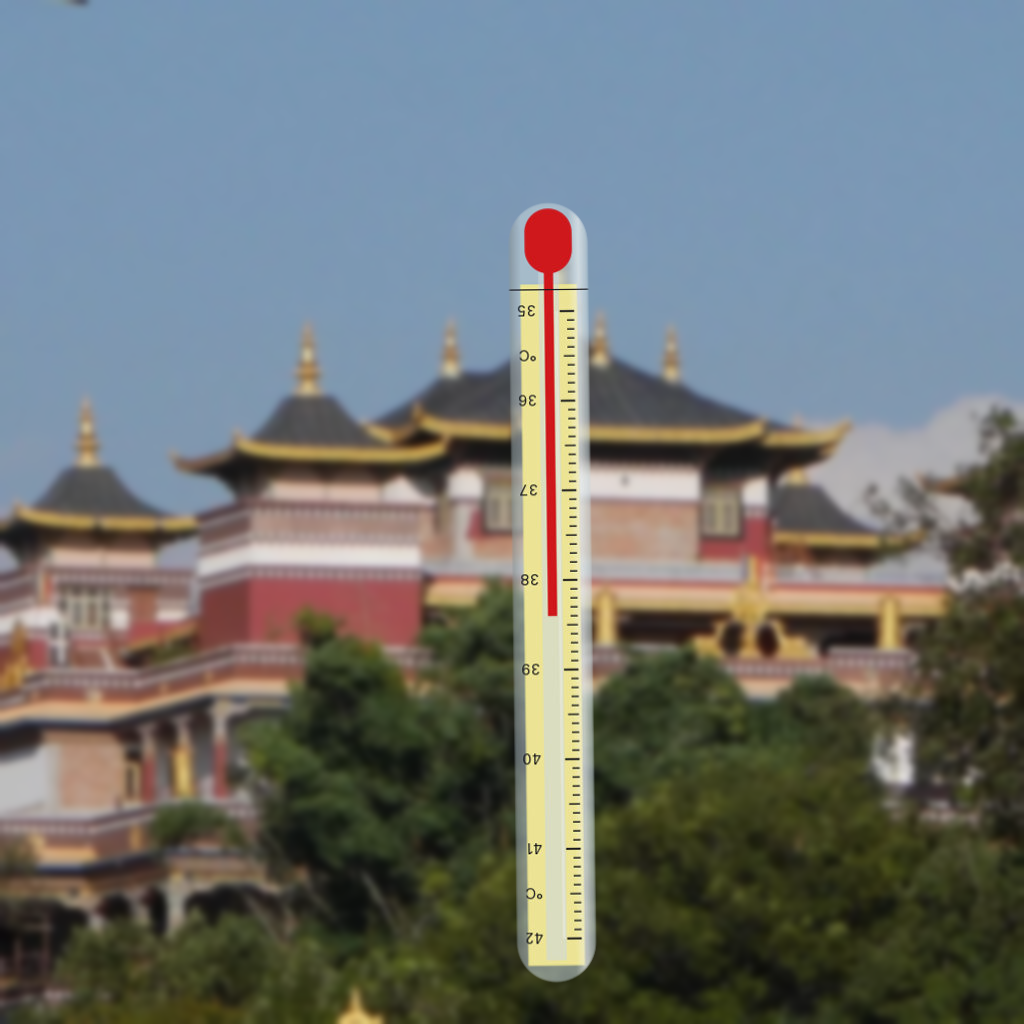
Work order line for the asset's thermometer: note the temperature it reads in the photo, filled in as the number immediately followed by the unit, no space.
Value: 38.4°C
